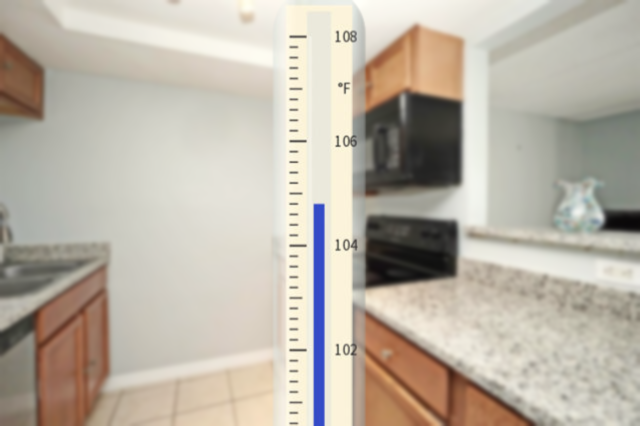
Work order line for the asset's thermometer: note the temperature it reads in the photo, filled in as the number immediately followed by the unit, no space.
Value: 104.8°F
